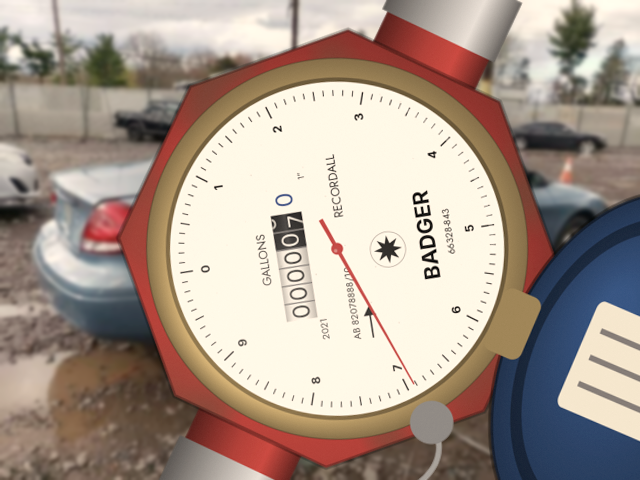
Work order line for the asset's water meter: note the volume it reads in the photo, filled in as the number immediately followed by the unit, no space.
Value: 66.9gal
